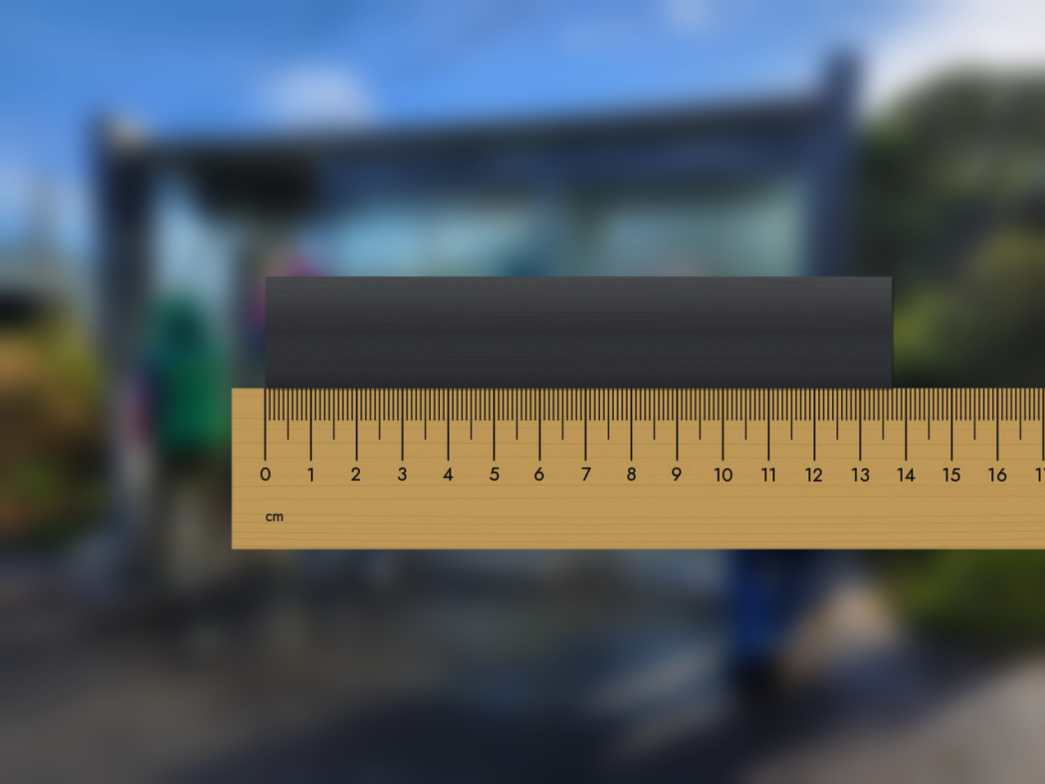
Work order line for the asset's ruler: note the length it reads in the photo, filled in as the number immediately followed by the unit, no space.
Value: 13.7cm
